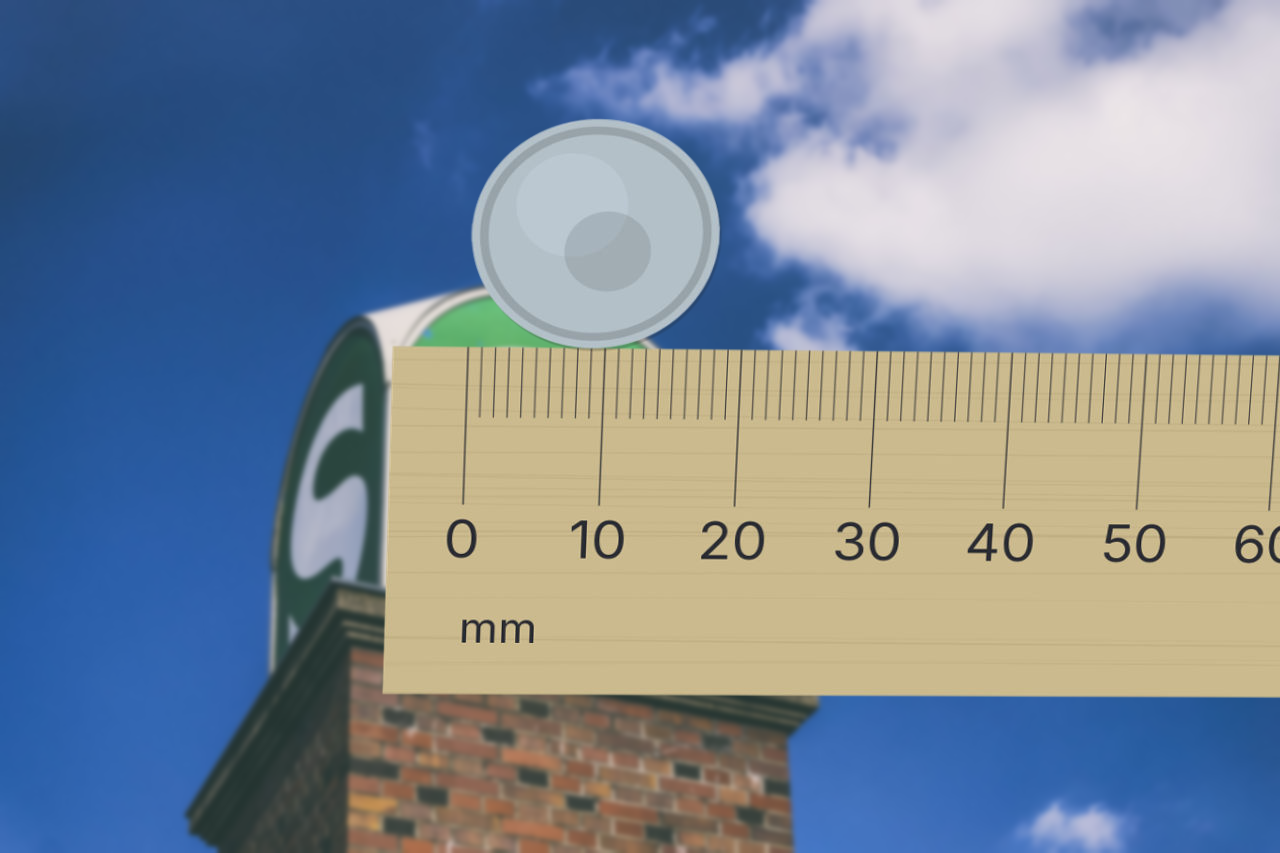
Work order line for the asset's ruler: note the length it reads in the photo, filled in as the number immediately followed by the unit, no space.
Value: 18mm
